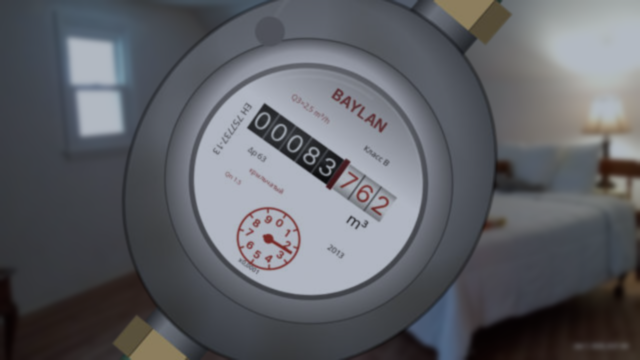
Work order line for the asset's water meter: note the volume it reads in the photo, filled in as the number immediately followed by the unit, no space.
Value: 83.7622m³
